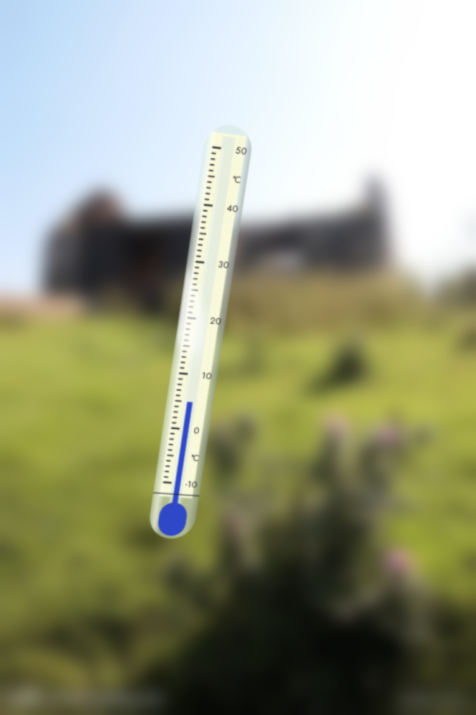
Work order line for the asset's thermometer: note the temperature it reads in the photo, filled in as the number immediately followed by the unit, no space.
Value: 5°C
